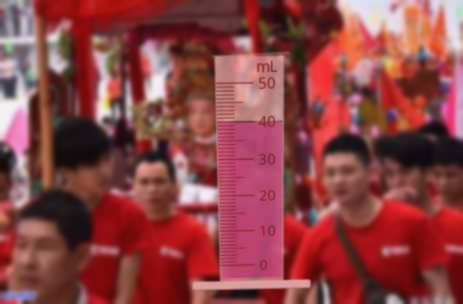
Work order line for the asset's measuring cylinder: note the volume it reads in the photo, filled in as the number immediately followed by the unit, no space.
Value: 40mL
